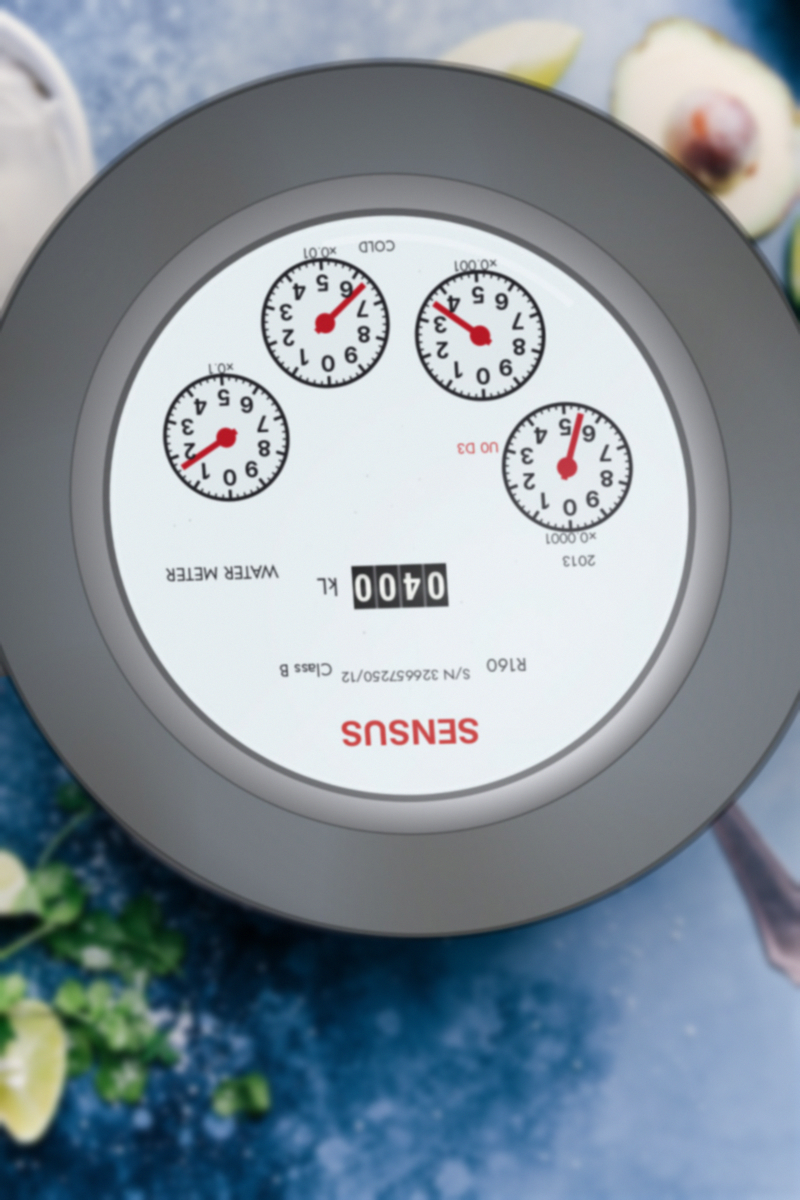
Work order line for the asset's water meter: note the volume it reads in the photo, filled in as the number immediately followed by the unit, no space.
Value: 400.1635kL
